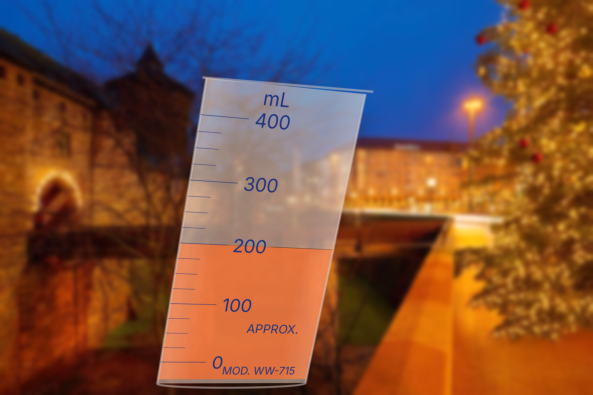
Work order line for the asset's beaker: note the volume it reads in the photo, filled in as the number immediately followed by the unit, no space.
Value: 200mL
